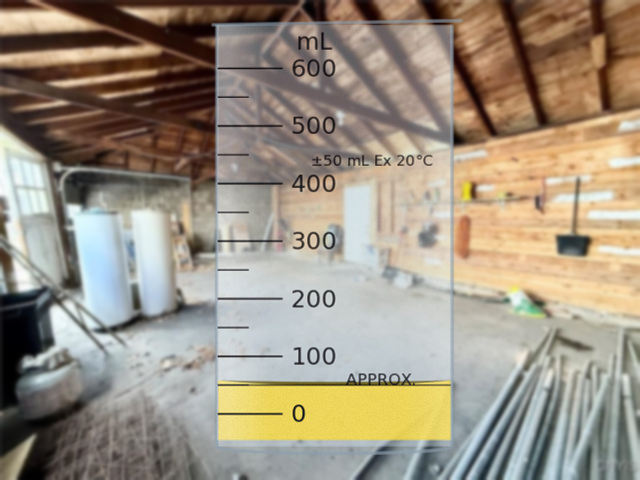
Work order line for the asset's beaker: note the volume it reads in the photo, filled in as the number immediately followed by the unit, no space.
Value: 50mL
